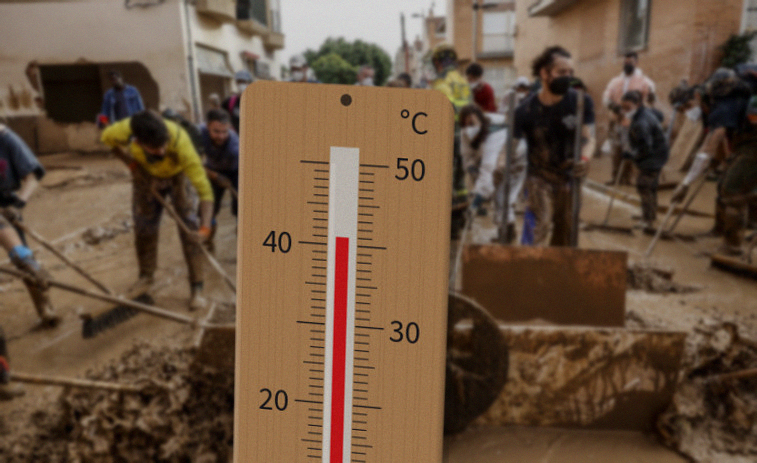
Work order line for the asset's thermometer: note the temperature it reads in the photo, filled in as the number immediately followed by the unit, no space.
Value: 41°C
